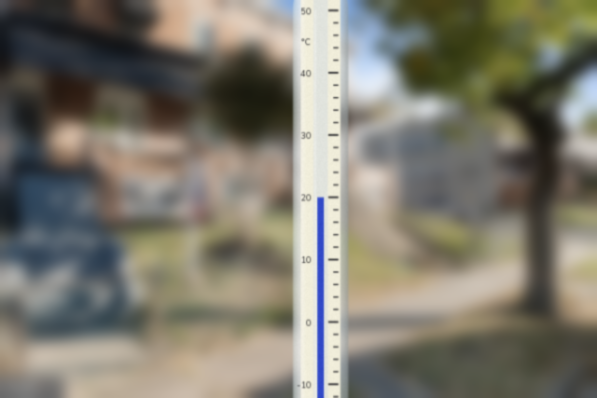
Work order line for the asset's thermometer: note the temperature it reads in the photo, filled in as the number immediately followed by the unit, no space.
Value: 20°C
